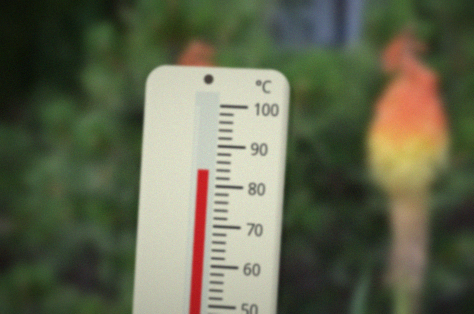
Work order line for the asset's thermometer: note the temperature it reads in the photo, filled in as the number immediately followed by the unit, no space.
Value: 84°C
